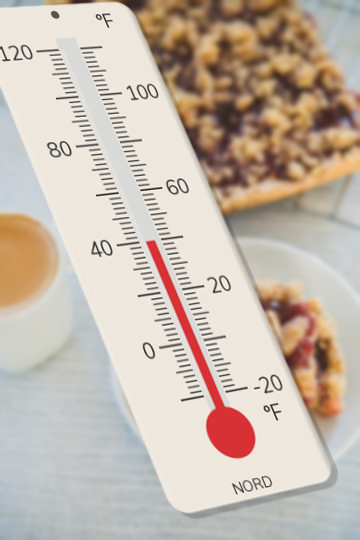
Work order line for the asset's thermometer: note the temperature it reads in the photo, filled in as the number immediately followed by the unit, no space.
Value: 40°F
